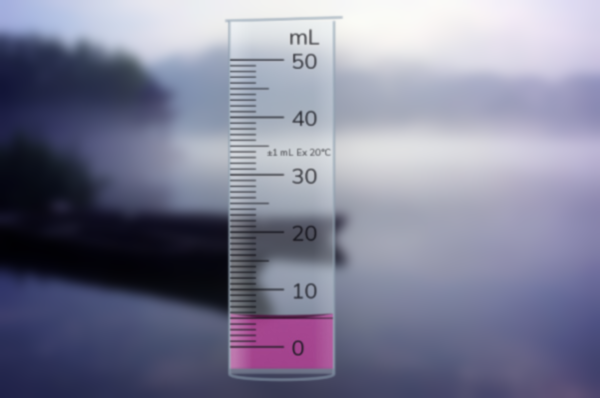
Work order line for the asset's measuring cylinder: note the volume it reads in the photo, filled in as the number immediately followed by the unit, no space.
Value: 5mL
